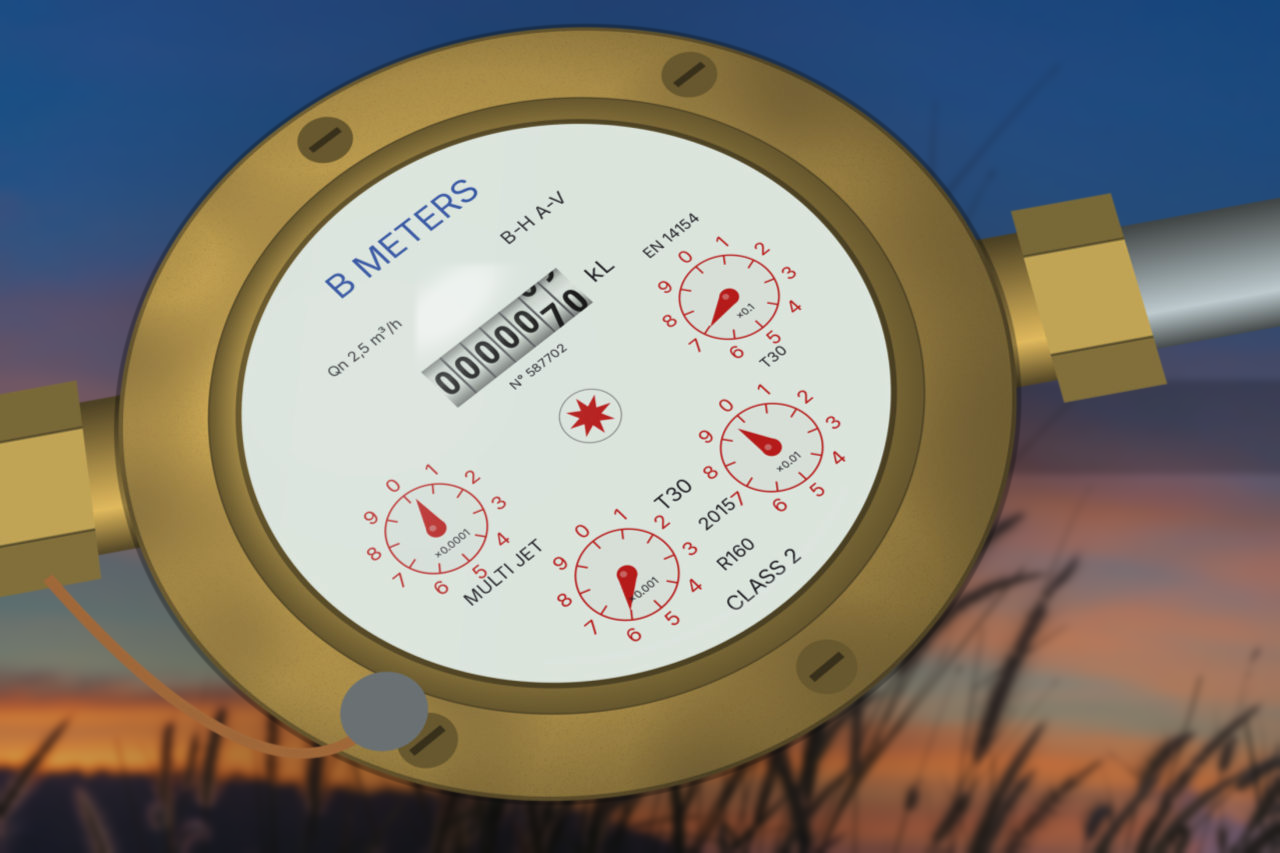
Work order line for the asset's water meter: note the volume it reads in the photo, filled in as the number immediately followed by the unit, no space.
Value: 69.6960kL
